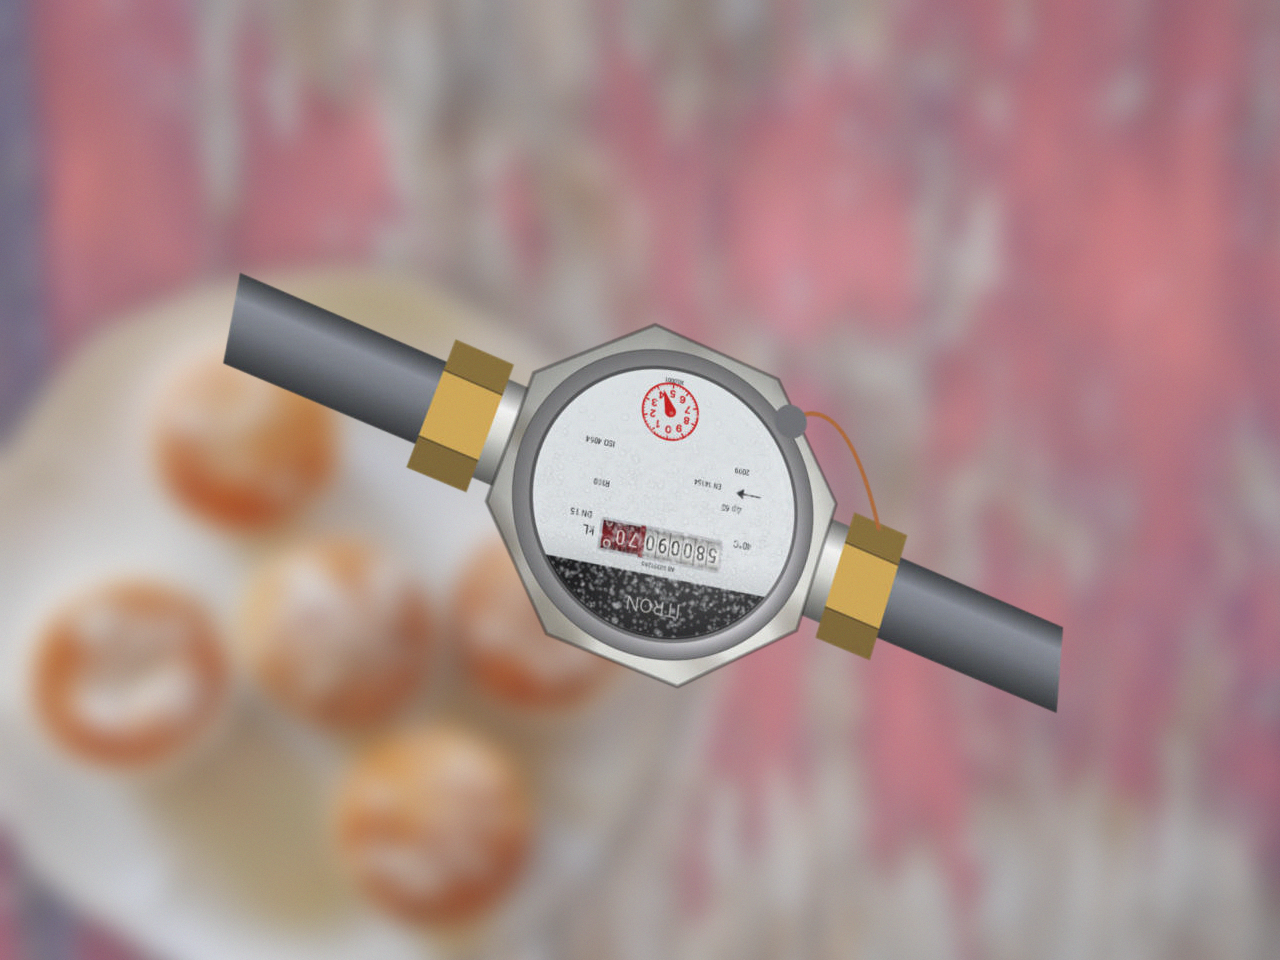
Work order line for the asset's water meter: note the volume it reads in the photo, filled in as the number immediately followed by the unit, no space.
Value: 580090.7084kL
